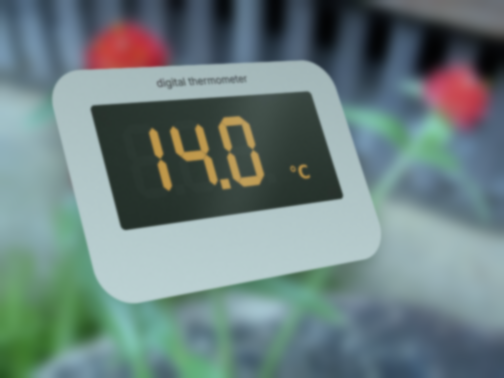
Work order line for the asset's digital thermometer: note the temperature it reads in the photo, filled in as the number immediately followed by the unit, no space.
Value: 14.0°C
